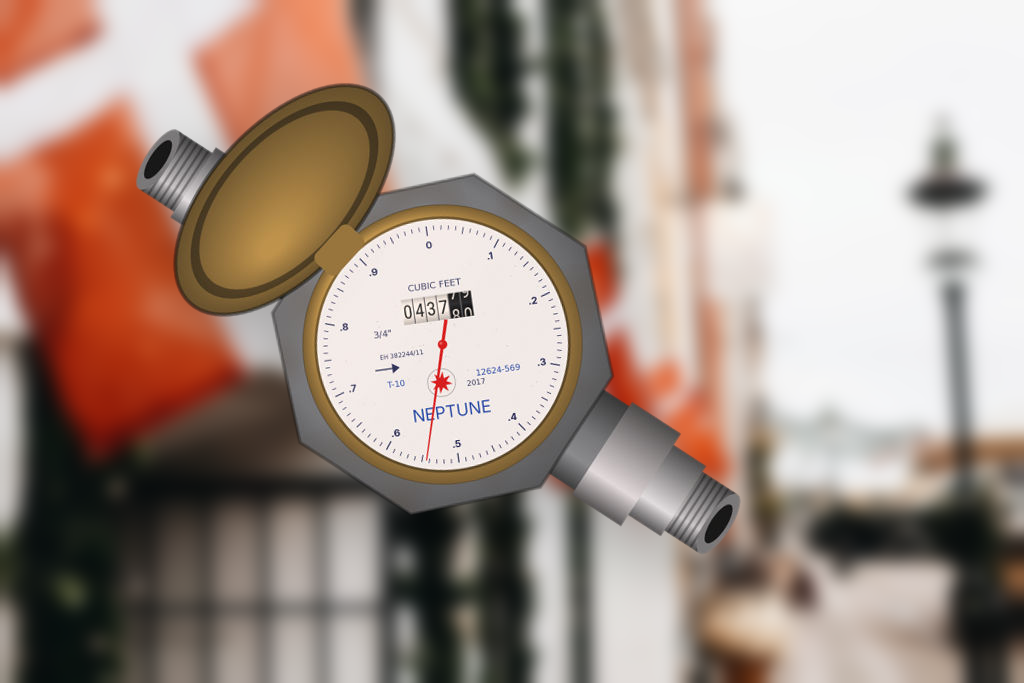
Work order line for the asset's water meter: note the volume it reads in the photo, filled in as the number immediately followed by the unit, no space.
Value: 43779.54ft³
